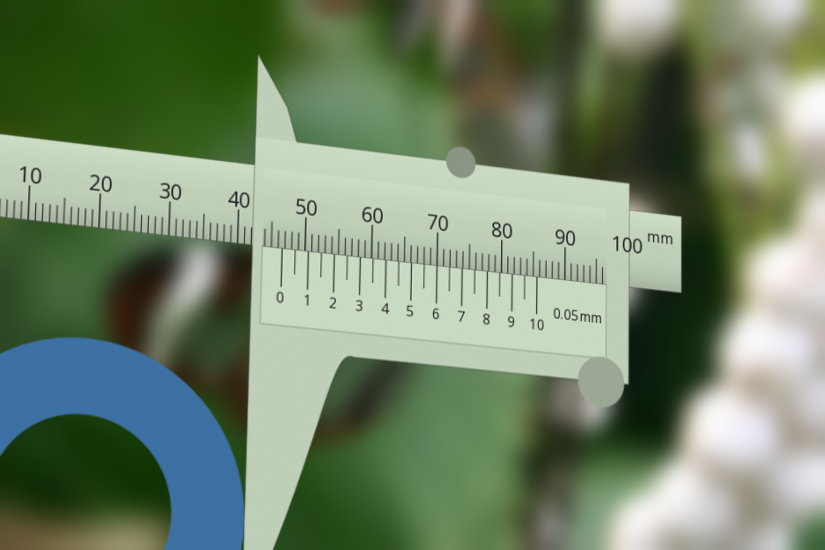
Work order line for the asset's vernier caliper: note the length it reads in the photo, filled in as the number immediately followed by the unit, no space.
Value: 46.6mm
